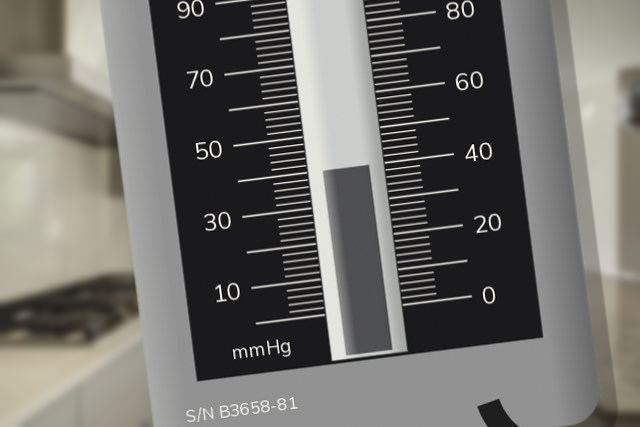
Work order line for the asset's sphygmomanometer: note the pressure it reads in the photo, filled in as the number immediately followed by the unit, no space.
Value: 40mmHg
